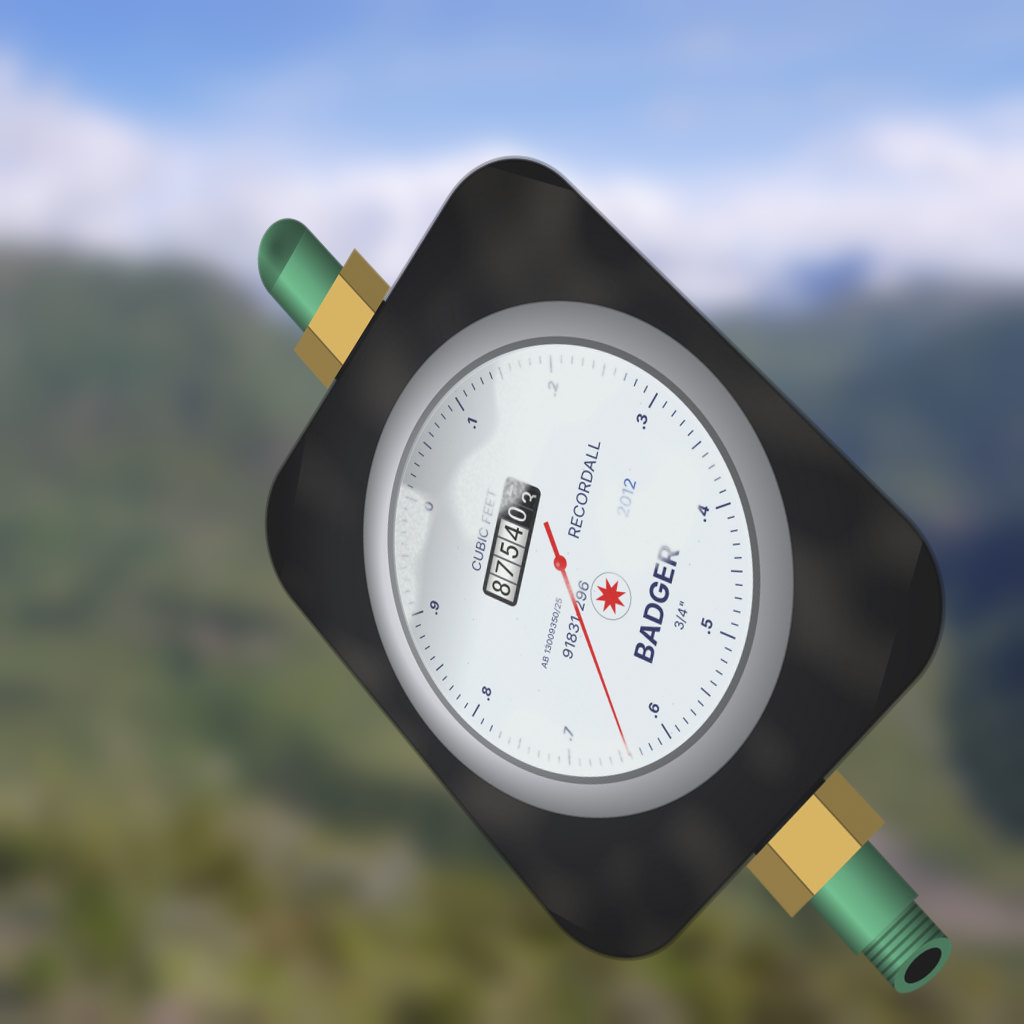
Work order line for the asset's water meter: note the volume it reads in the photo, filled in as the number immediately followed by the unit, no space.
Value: 875402.64ft³
